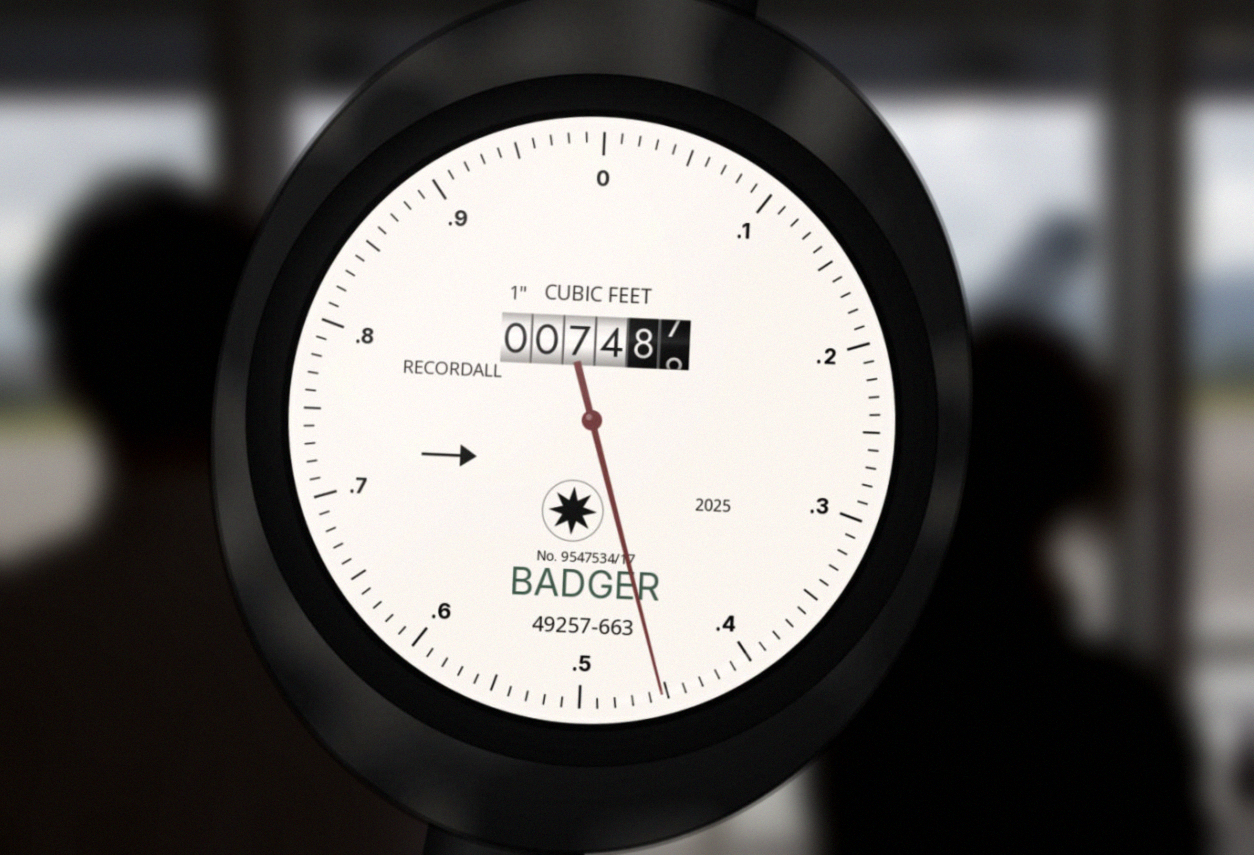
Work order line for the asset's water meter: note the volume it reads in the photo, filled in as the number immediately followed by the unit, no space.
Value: 7487.45ft³
